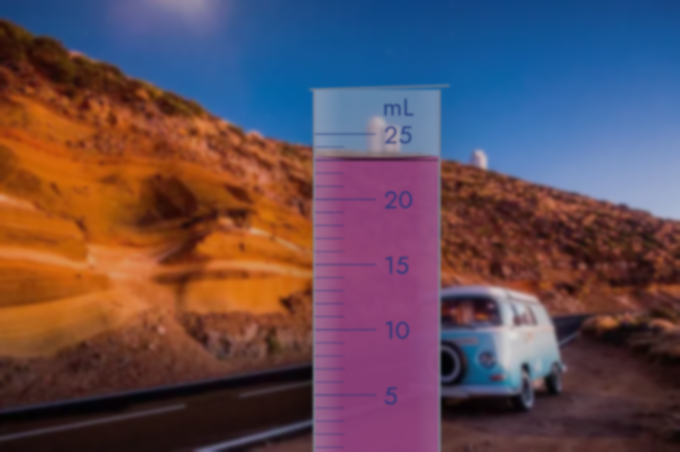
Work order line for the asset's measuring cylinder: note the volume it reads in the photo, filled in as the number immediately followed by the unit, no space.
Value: 23mL
